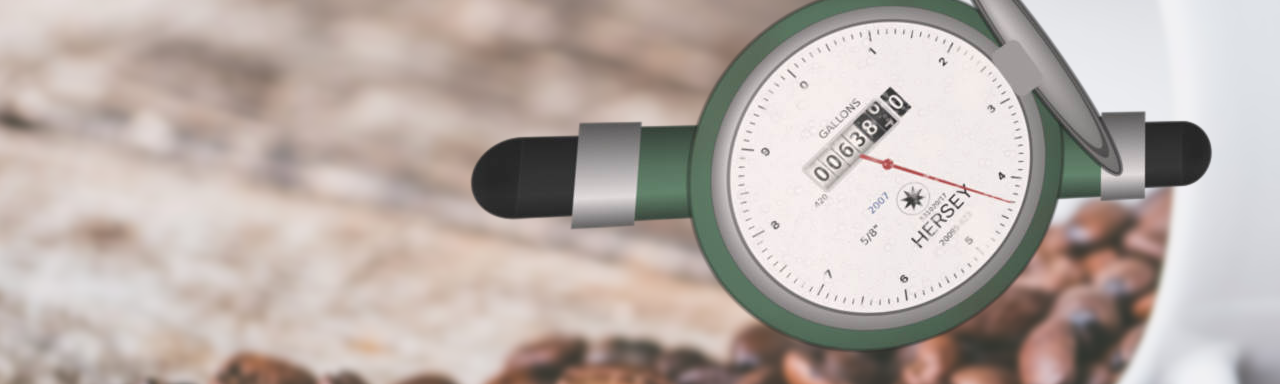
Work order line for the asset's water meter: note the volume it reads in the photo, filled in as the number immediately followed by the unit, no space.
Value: 63864.3gal
